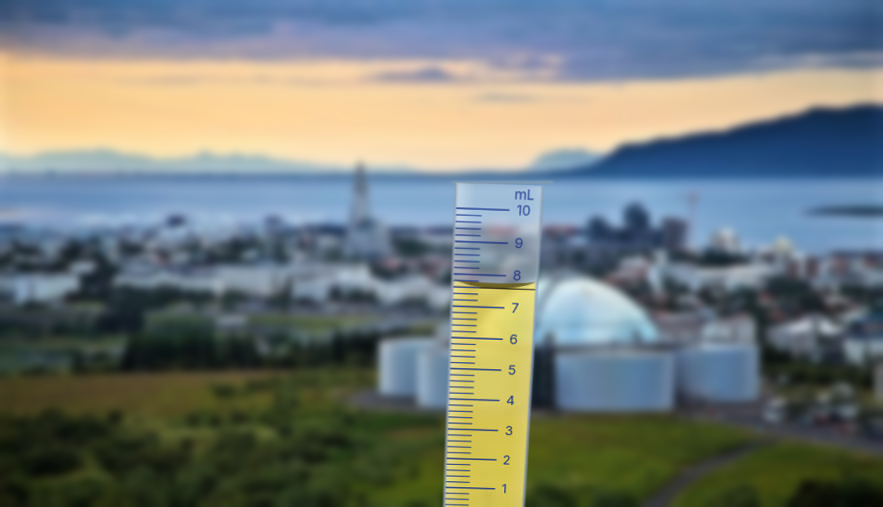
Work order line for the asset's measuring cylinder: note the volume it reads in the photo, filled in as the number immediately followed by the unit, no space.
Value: 7.6mL
